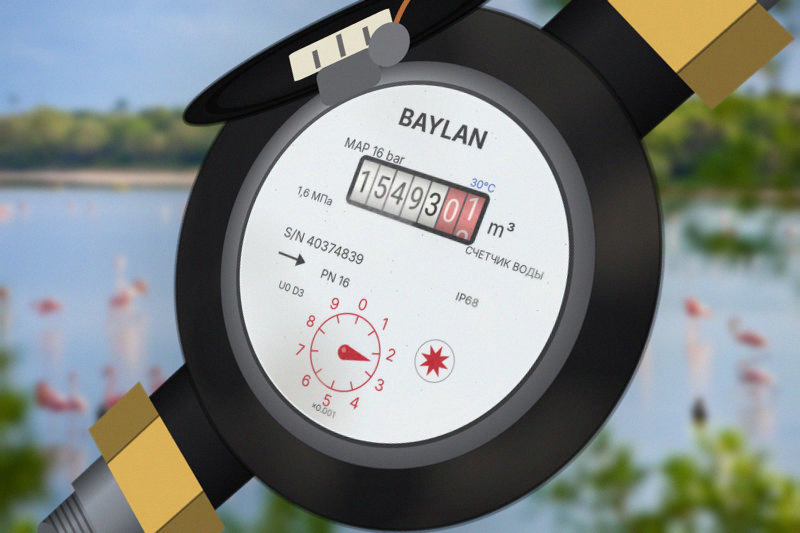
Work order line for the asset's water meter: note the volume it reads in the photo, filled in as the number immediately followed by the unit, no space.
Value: 15493.012m³
